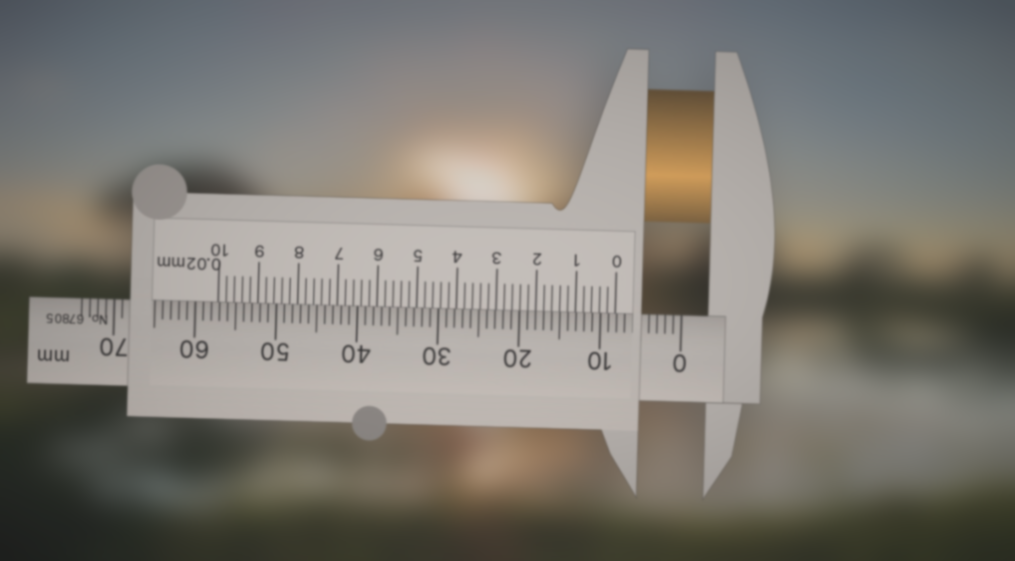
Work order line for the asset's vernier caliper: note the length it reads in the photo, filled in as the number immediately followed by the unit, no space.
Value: 8.2mm
